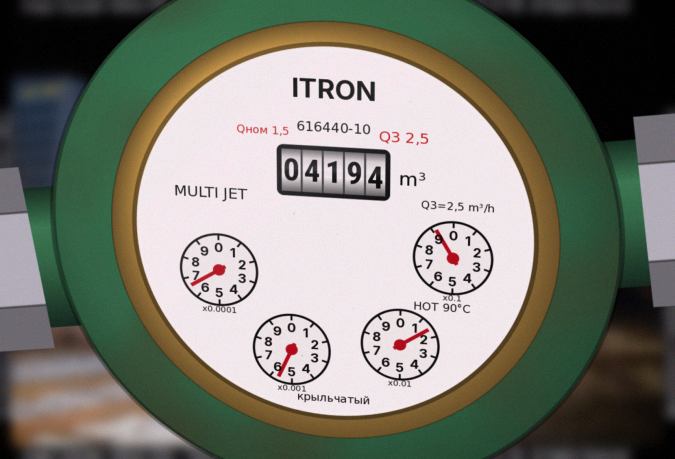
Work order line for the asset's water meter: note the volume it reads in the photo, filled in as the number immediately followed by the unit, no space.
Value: 4193.9156m³
